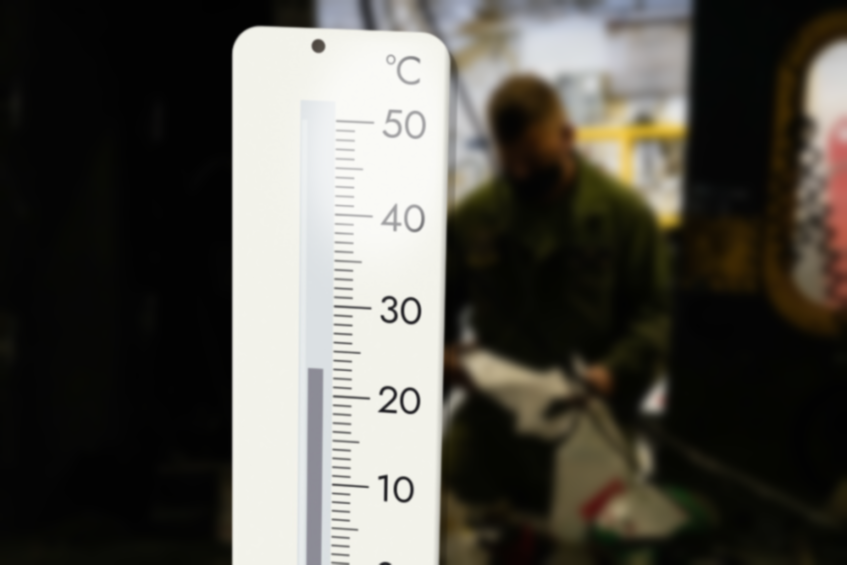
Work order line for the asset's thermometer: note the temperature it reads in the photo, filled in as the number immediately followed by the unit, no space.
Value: 23°C
